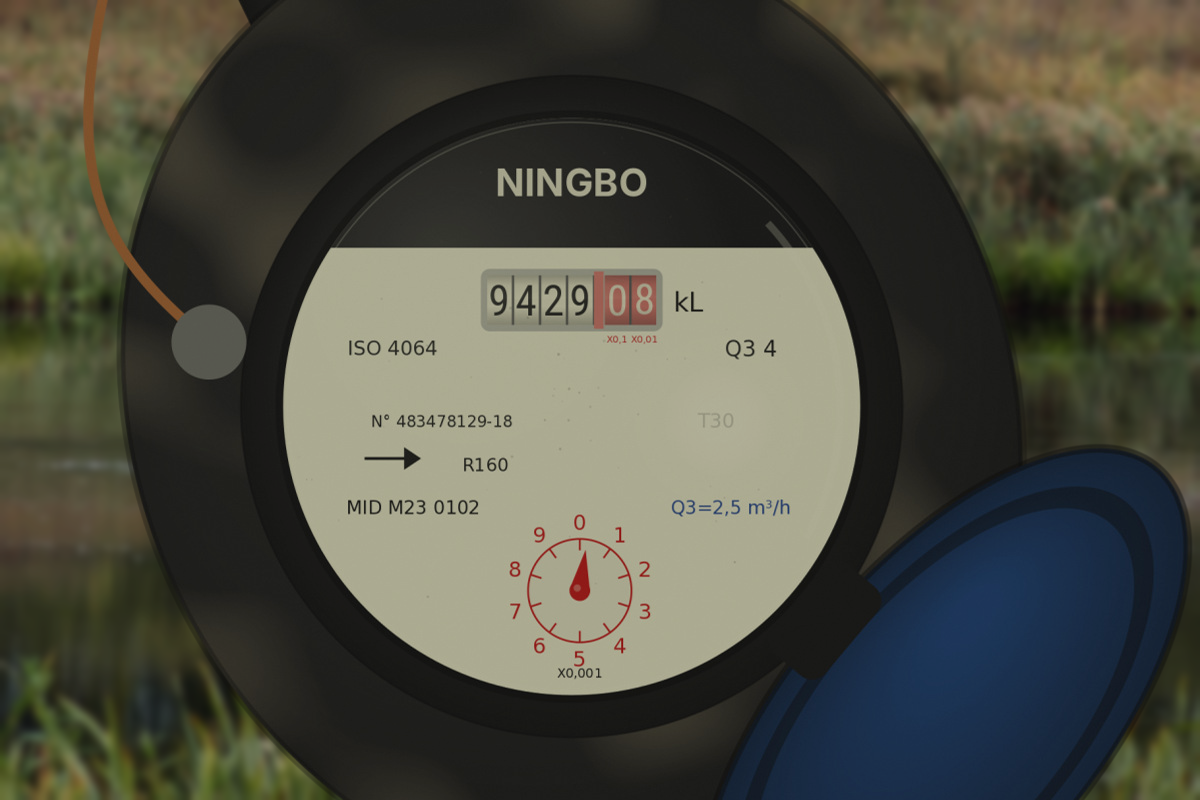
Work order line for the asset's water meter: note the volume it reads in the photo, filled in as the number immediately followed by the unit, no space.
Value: 9429.080kL
